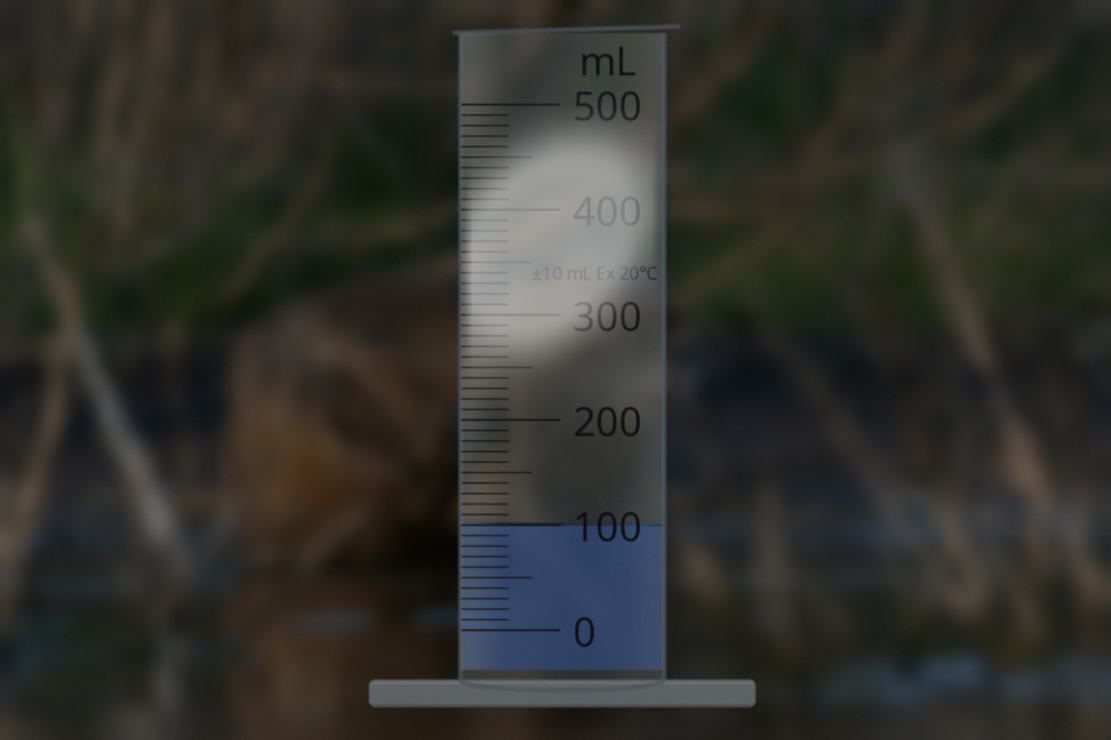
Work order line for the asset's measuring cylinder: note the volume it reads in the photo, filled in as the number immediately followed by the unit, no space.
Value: 100mL
